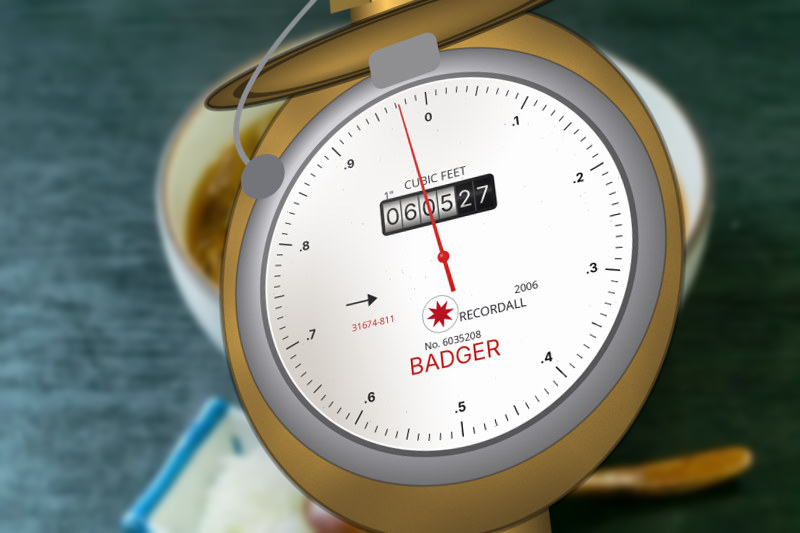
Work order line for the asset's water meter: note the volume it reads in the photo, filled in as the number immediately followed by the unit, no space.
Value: 60526.97ft³
